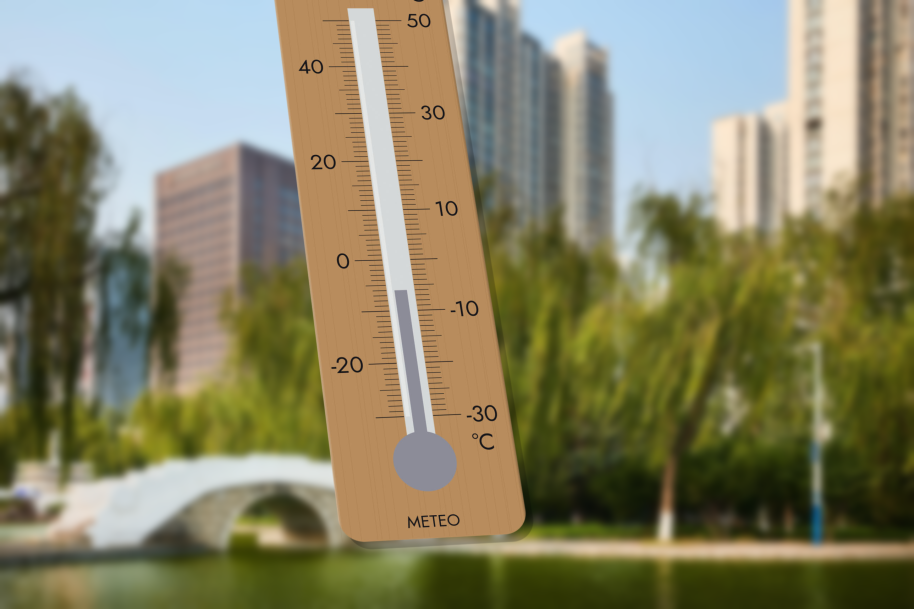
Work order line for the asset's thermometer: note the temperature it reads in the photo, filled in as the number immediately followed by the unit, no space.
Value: -6°C
